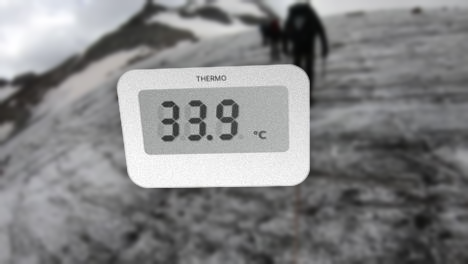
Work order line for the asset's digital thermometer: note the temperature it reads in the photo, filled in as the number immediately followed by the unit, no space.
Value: 33.9°C
